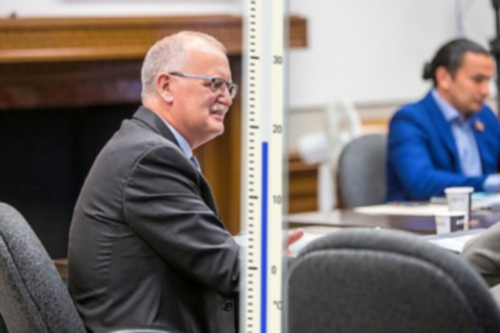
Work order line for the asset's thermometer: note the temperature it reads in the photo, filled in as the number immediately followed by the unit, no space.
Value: 18°C
